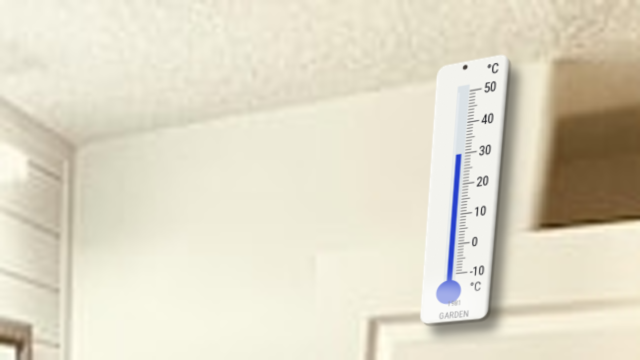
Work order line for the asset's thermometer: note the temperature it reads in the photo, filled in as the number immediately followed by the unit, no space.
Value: 30°C
